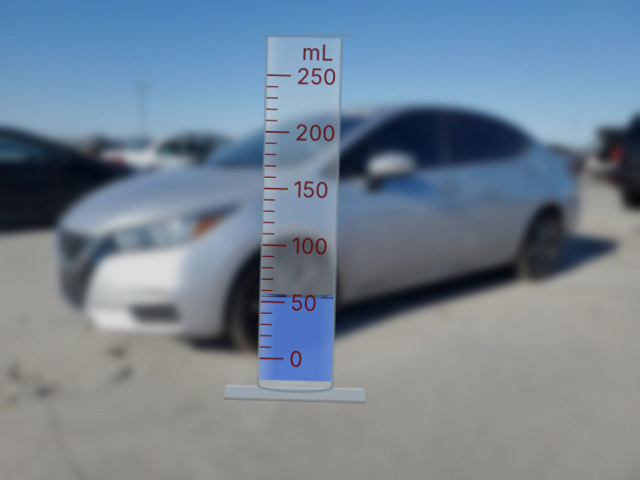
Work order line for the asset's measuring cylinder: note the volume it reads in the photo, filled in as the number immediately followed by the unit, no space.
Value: 55mL
